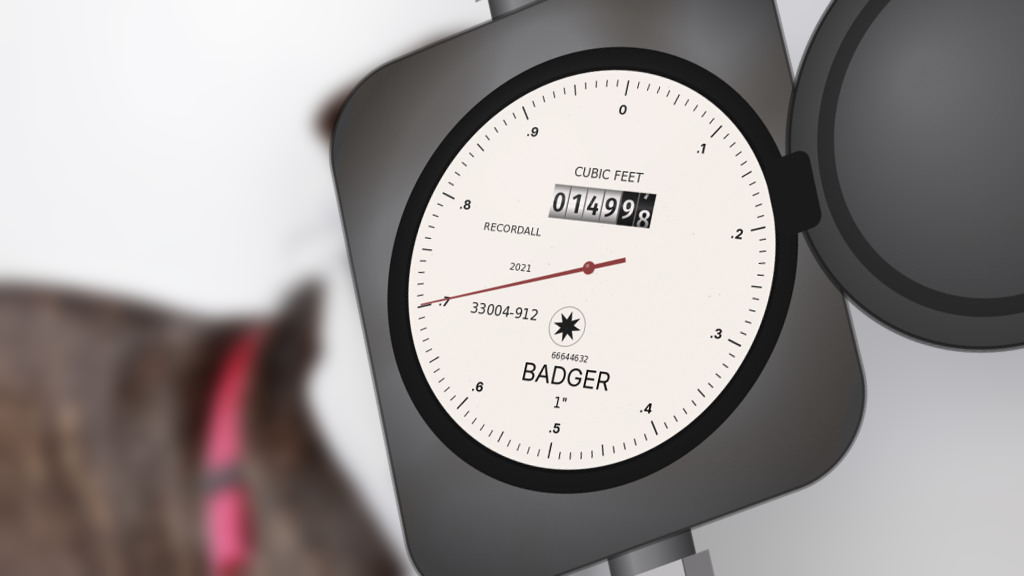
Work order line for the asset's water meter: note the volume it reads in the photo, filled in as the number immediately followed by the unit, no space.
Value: 14997.70ft³
